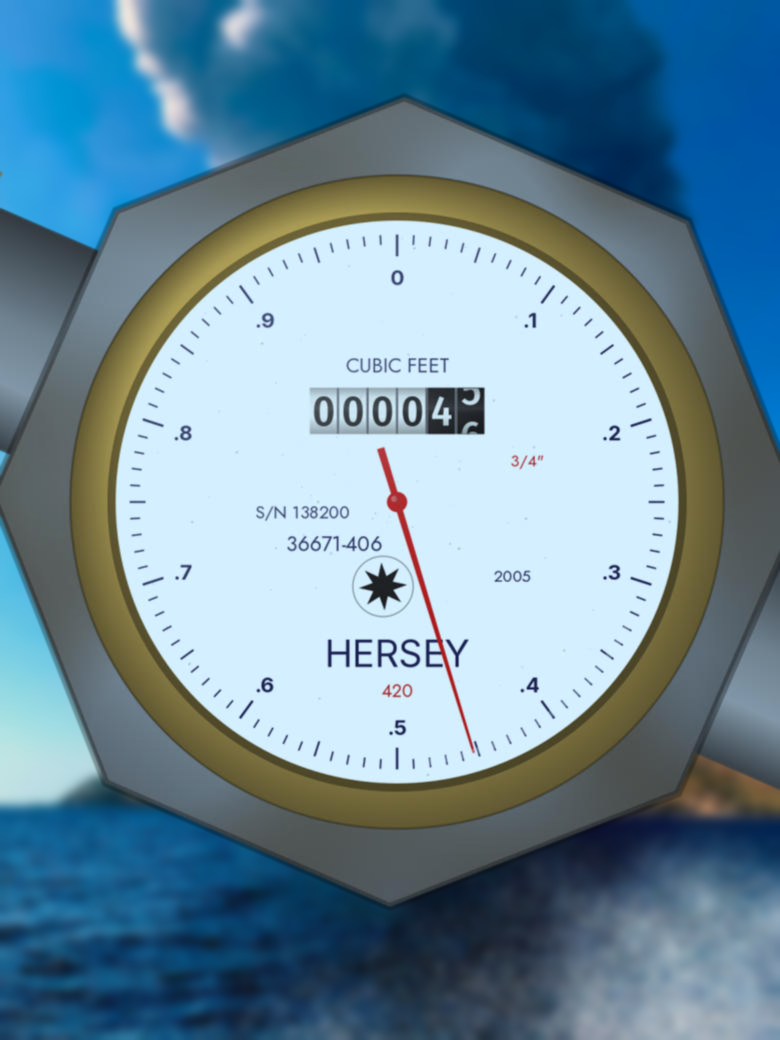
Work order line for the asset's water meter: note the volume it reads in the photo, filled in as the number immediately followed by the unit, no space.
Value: 45.45ft³
